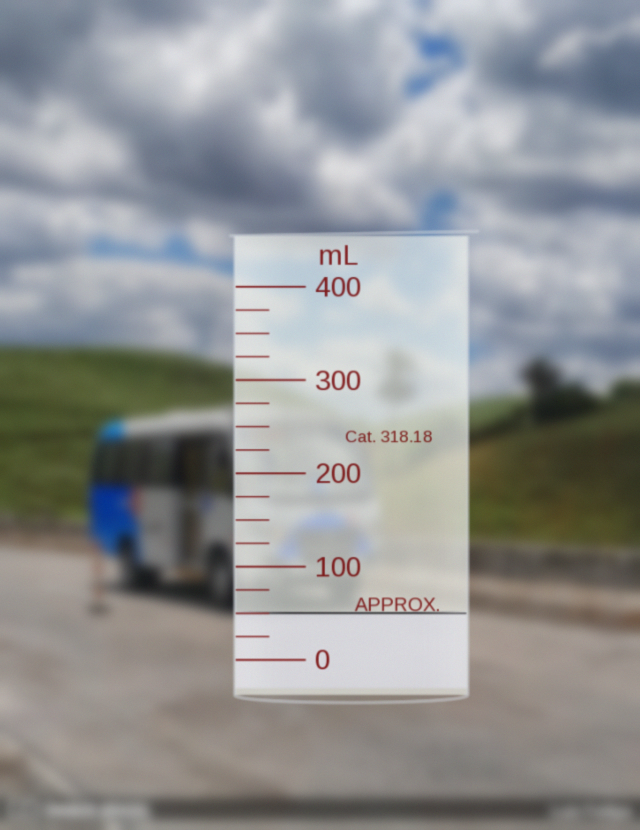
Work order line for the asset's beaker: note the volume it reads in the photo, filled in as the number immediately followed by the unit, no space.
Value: 50mL
